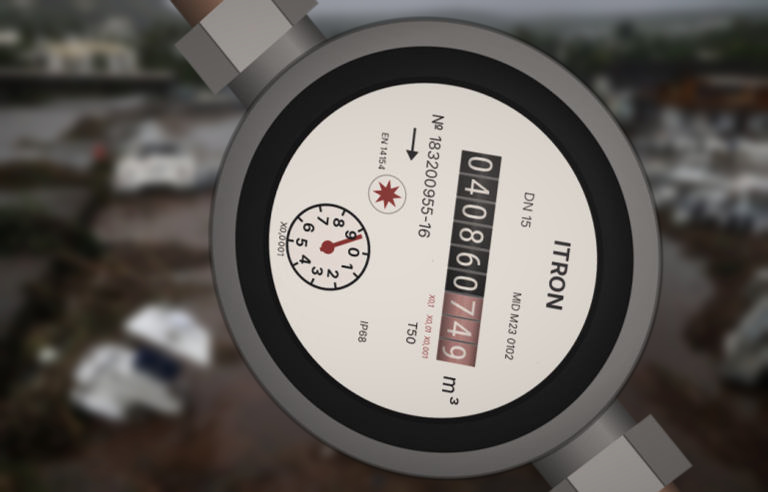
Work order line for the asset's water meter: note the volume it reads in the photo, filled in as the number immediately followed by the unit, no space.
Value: 40860.7489m³
